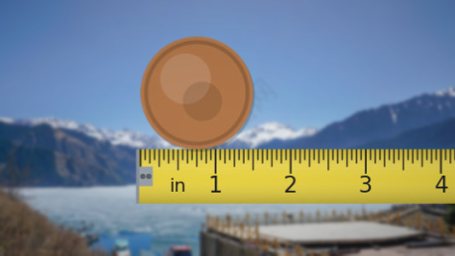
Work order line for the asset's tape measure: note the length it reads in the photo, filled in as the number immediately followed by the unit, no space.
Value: 1.5in
